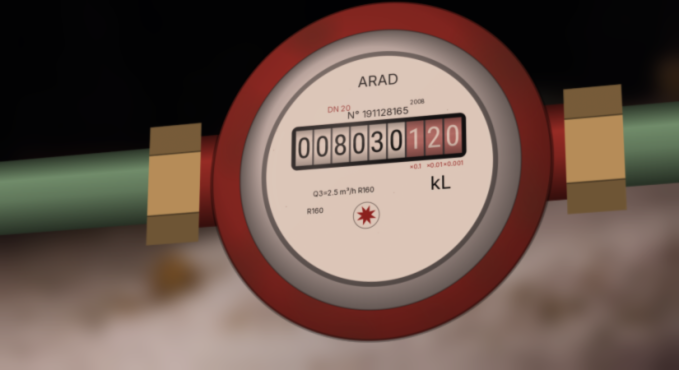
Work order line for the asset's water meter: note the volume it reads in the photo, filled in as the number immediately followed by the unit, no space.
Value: 8030.120kL
